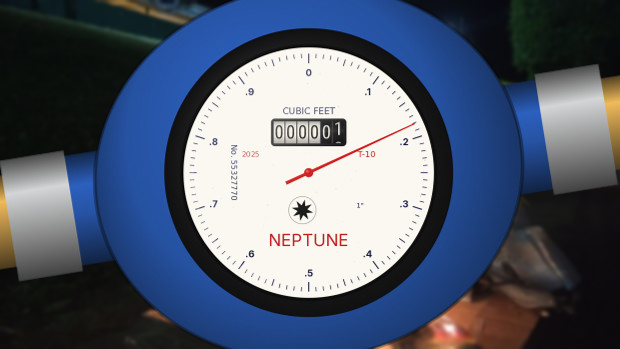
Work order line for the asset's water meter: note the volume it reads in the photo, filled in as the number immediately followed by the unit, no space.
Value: 1.18ft³
